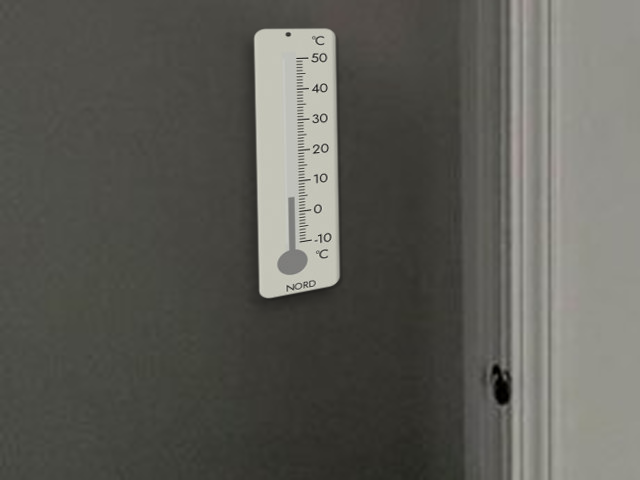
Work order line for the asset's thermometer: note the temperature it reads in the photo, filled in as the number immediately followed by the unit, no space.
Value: 5°C
